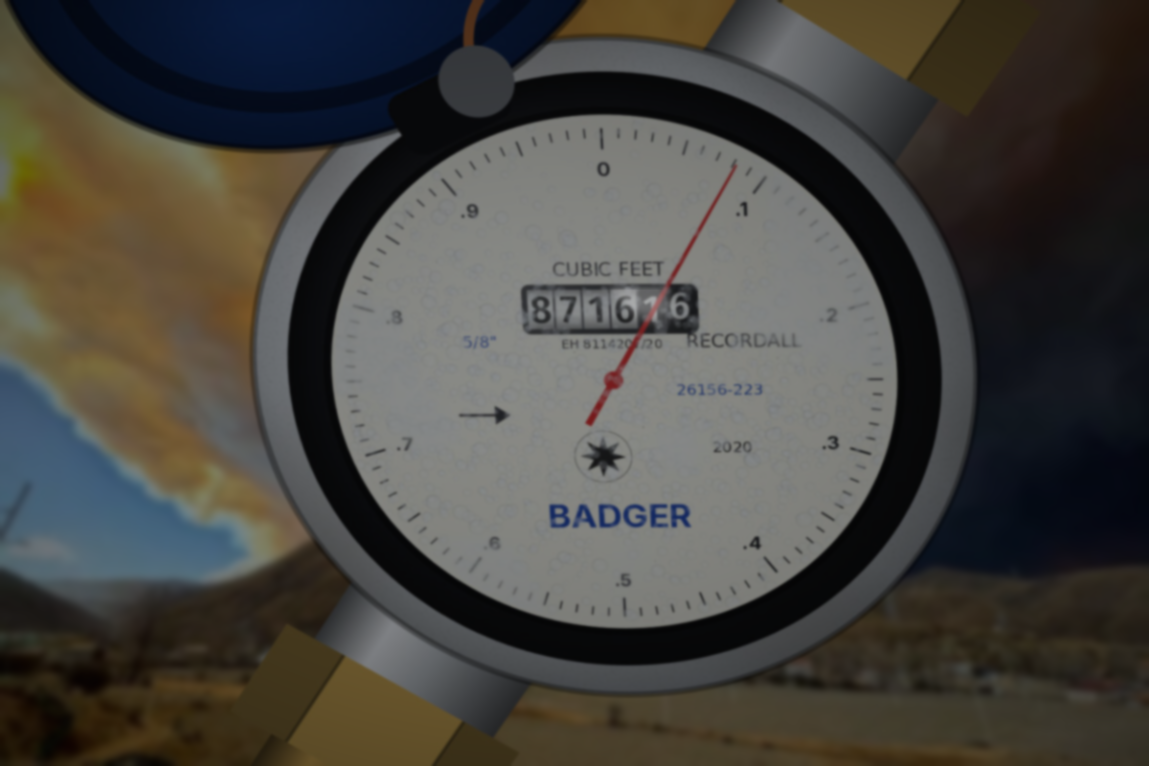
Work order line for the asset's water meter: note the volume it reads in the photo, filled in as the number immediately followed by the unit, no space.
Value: 871616.08ft³
